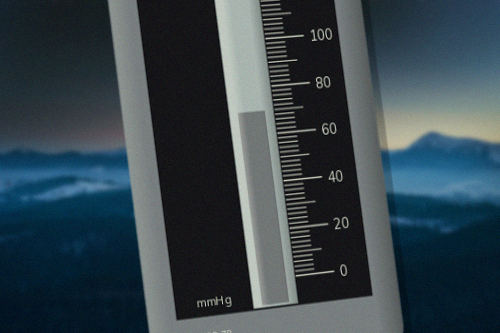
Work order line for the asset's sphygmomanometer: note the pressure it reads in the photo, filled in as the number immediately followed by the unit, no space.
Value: 70mmHg
